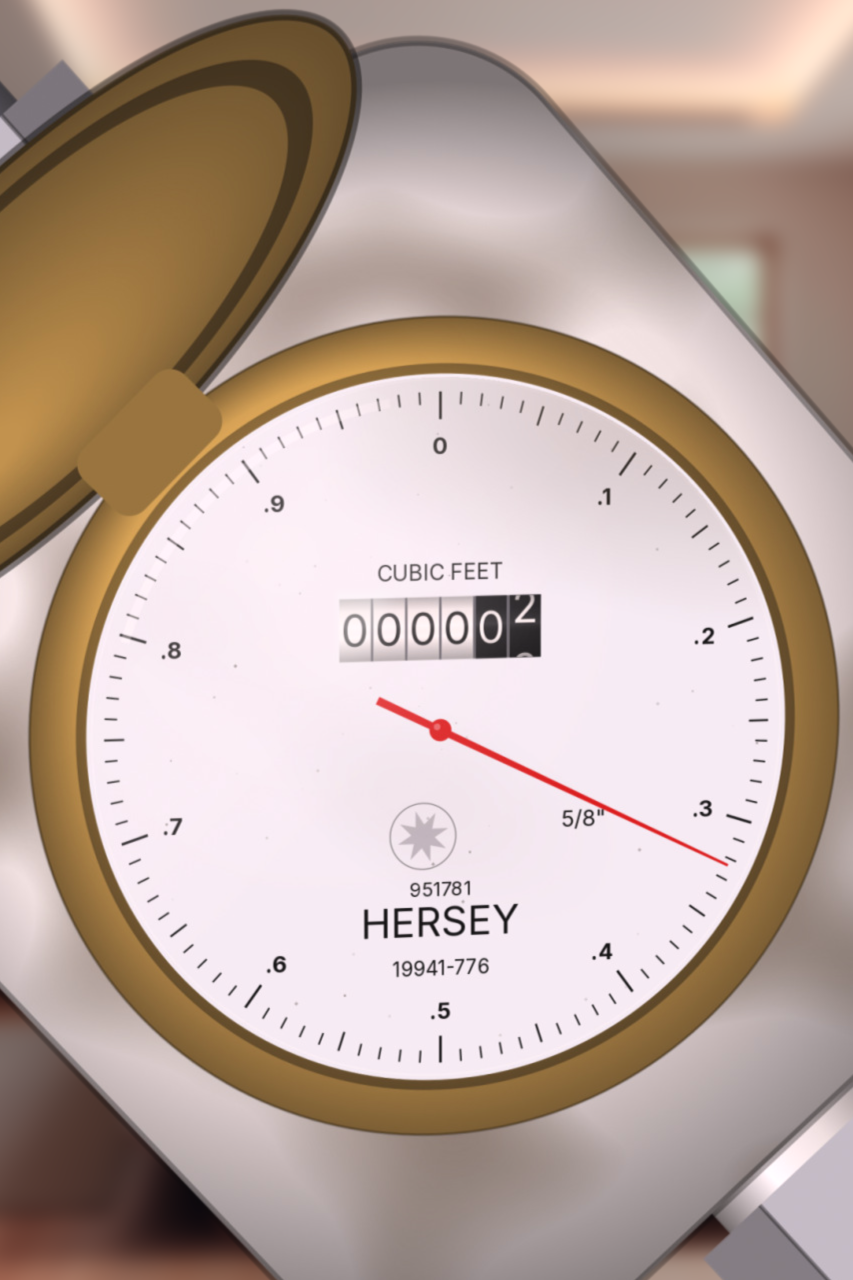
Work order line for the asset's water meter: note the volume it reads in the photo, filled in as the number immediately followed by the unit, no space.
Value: 2.32ft³
